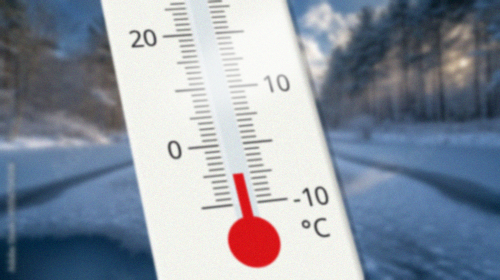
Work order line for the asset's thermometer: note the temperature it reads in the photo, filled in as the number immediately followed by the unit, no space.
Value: -5°C
